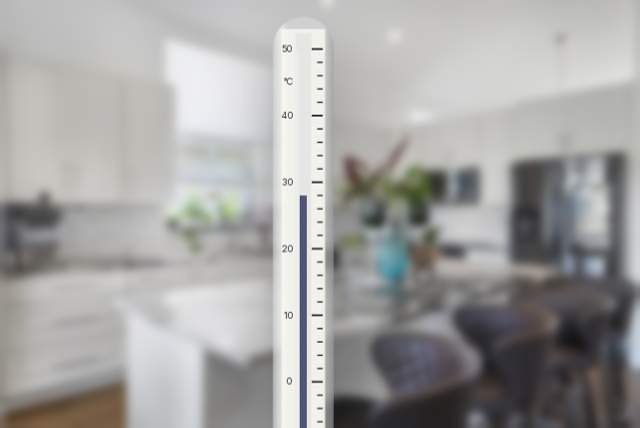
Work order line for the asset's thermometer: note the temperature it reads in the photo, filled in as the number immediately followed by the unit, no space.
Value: 28°C
